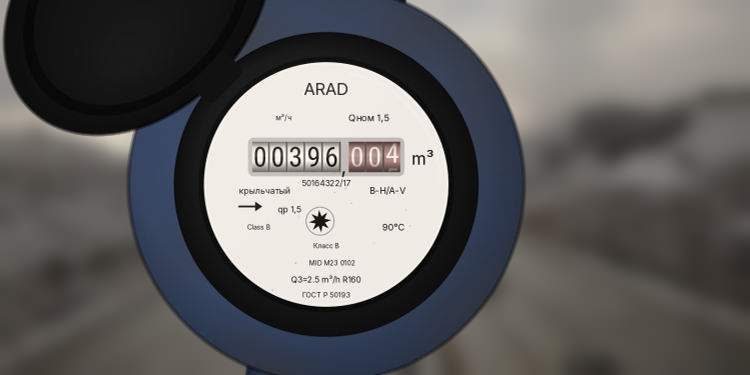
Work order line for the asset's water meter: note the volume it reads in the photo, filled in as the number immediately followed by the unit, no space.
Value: 396.004m³
